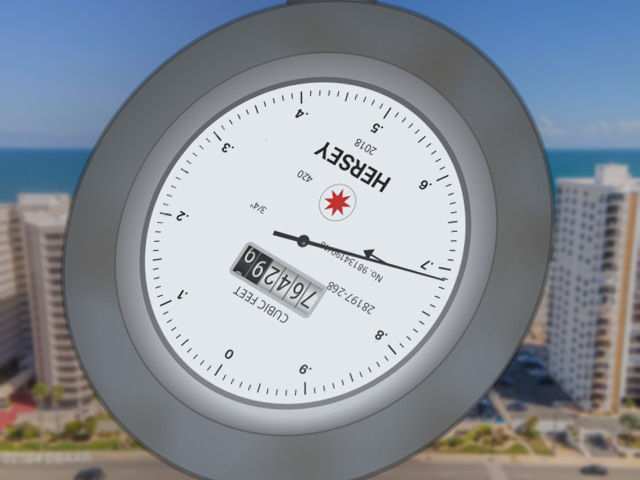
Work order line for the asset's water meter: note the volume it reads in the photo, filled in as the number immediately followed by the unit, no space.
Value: 764298.71ft³
